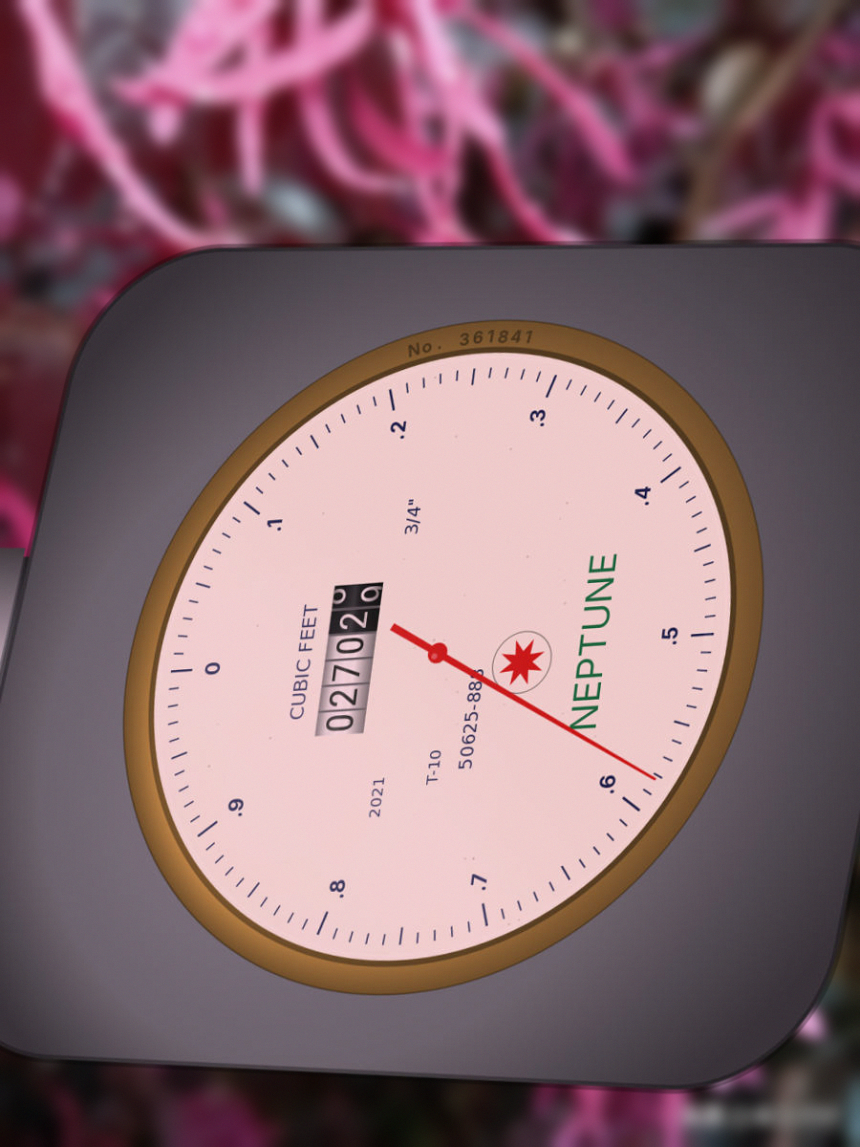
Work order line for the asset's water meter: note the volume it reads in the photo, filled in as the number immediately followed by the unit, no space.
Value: 27028.58ft³
